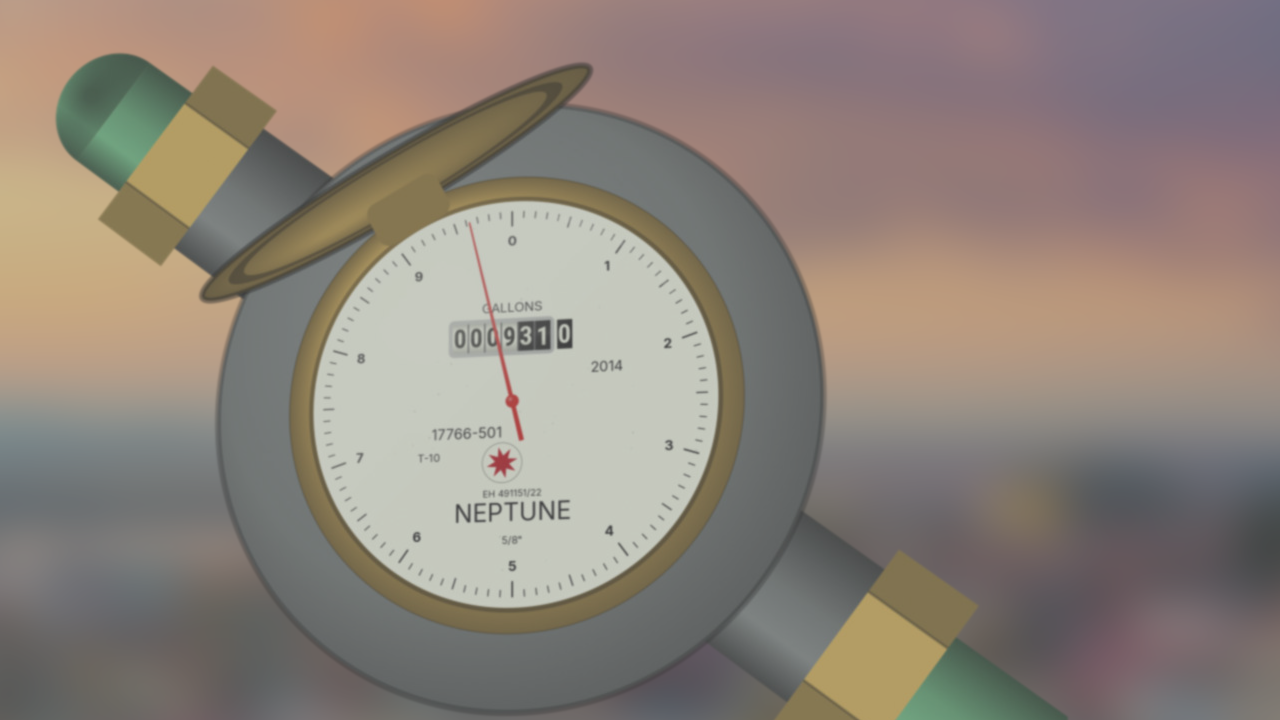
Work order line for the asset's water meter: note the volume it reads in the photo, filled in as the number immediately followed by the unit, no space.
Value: 9309.6gal
